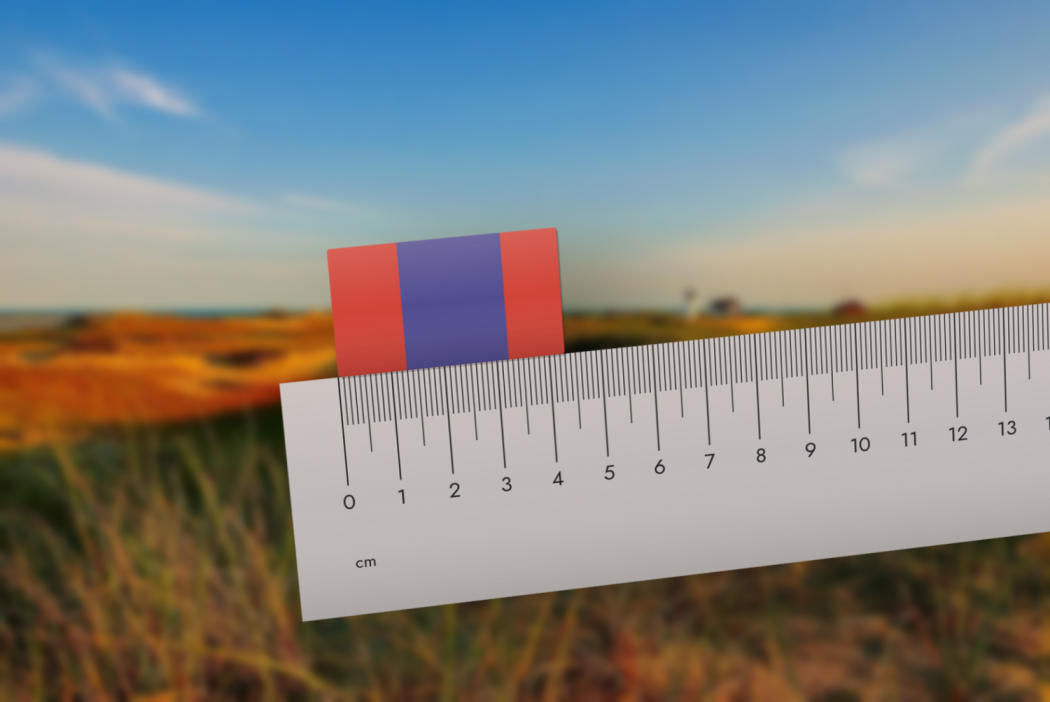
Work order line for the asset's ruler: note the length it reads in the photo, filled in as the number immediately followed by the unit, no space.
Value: 4.3cm
